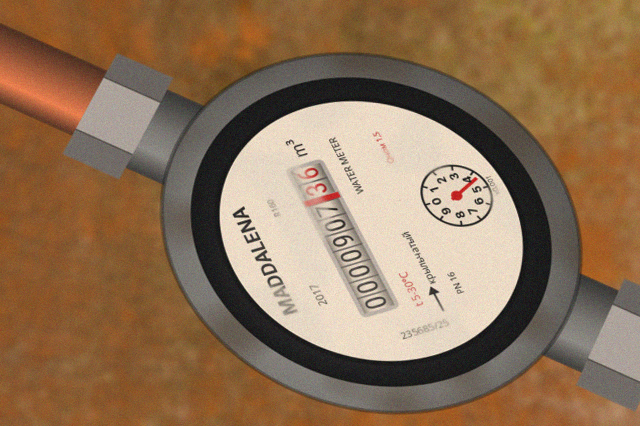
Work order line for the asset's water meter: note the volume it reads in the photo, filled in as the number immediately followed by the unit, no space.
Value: 907.364m³
